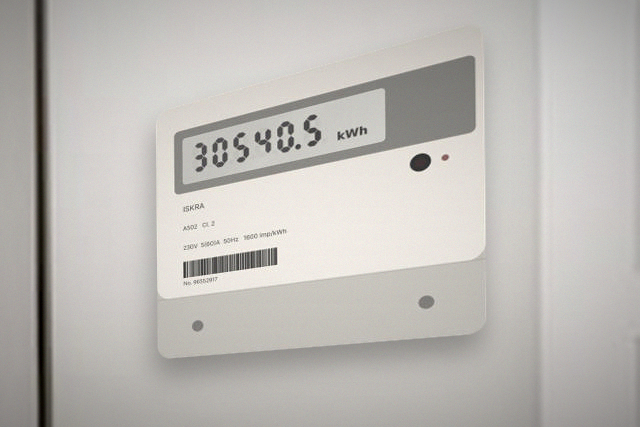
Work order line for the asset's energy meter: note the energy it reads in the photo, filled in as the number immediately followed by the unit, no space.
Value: 30540.5kWh
